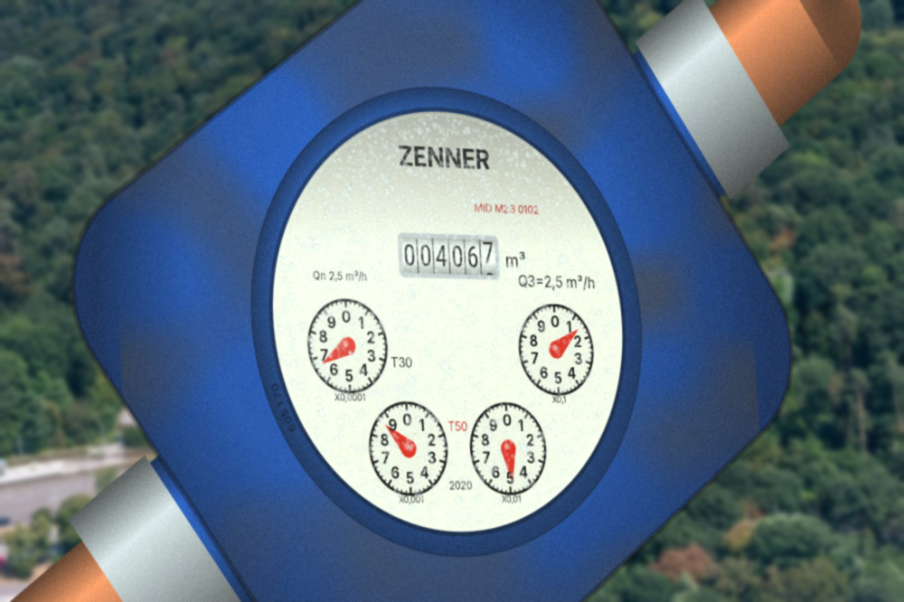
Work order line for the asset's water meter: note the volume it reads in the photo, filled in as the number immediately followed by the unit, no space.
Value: 4067.1486m³
